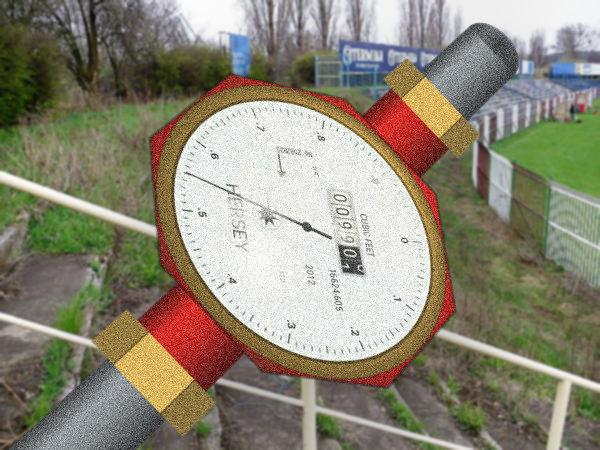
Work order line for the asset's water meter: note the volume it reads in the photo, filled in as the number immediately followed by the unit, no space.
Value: 9900.55ft³
